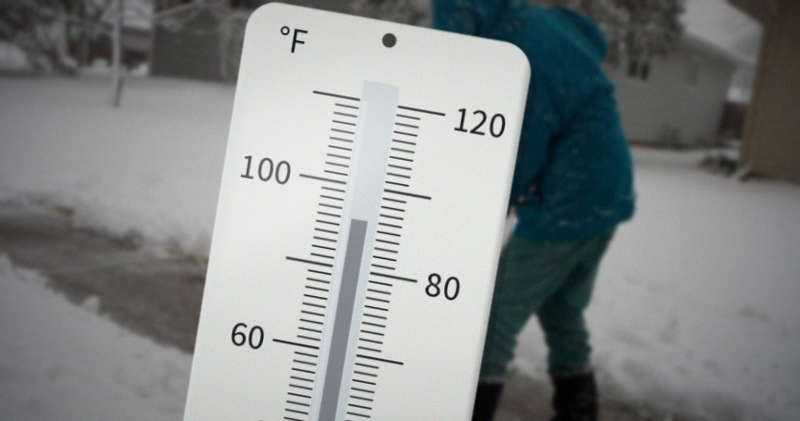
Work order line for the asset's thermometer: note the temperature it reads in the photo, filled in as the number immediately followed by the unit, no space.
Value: 92°F
